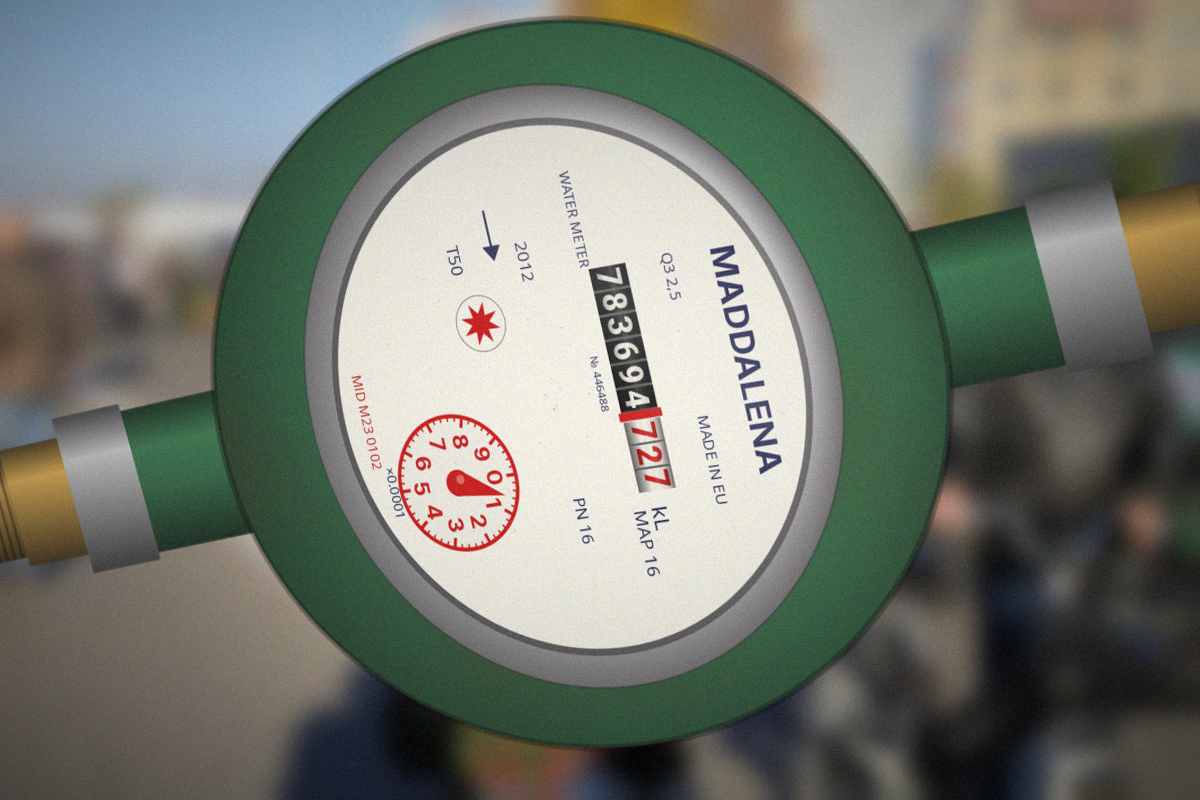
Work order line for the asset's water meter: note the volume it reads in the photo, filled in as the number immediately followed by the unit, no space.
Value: 783694.7270kL
